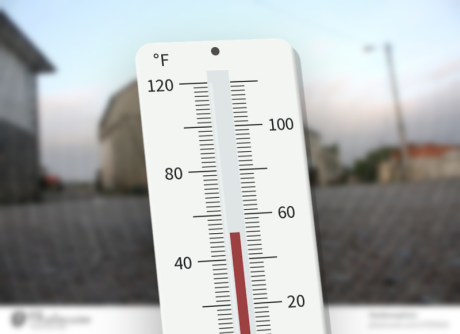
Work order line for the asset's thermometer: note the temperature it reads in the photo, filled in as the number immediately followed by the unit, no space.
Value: 52°F
